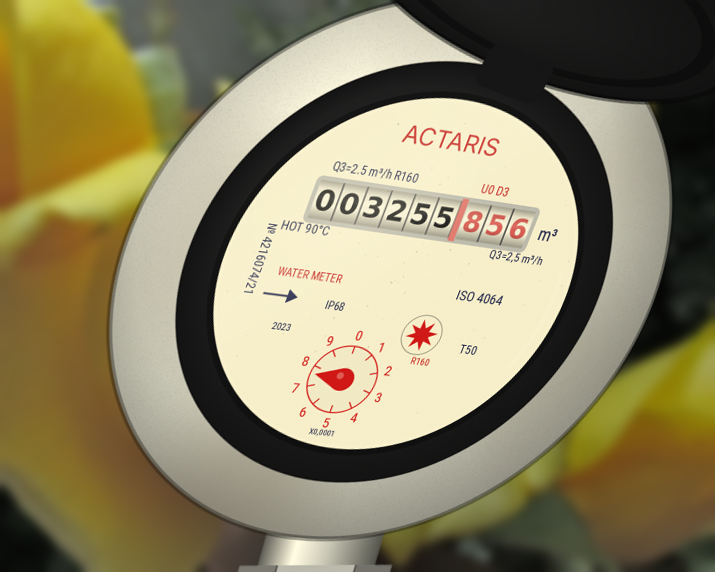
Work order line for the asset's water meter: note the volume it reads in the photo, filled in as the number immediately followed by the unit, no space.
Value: 3255.8567m³
